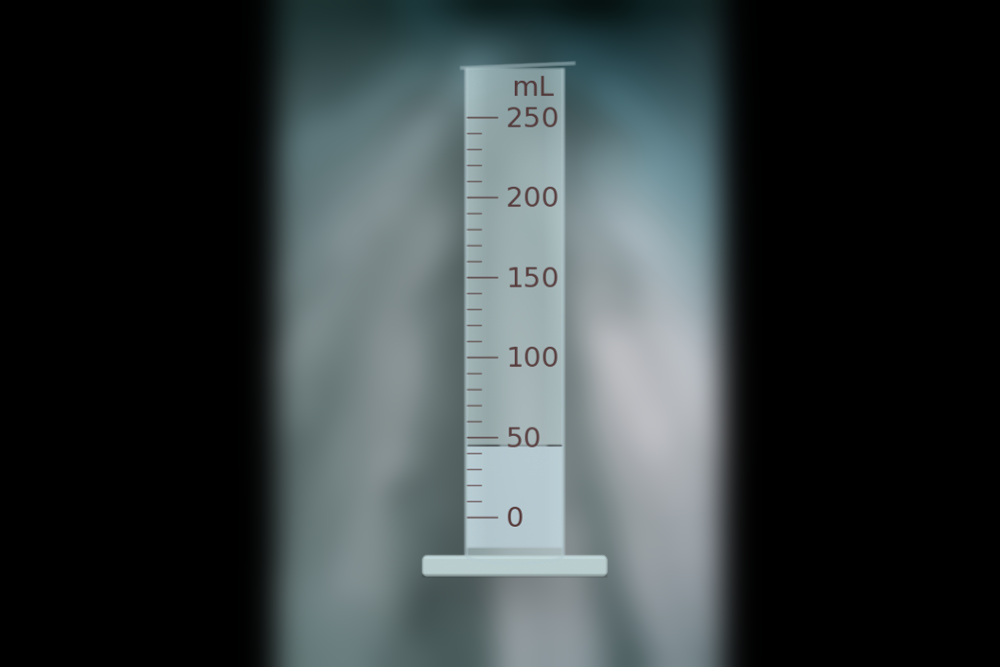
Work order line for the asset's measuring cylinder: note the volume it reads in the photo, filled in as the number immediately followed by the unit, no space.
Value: 45mL
